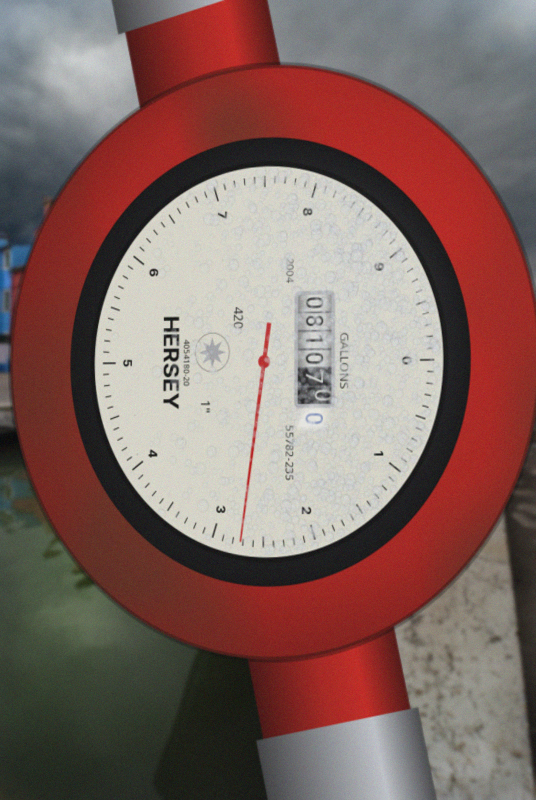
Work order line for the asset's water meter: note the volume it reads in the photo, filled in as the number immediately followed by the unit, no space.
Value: 810702.7gal
